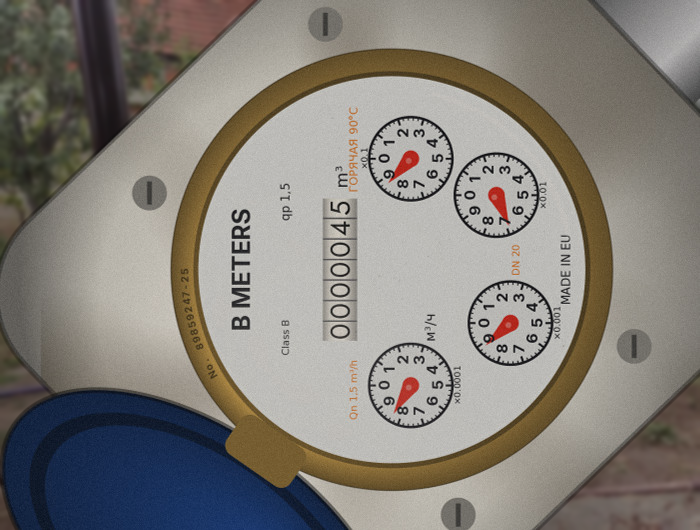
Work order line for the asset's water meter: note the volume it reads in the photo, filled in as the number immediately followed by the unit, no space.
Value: 45.8688m³
